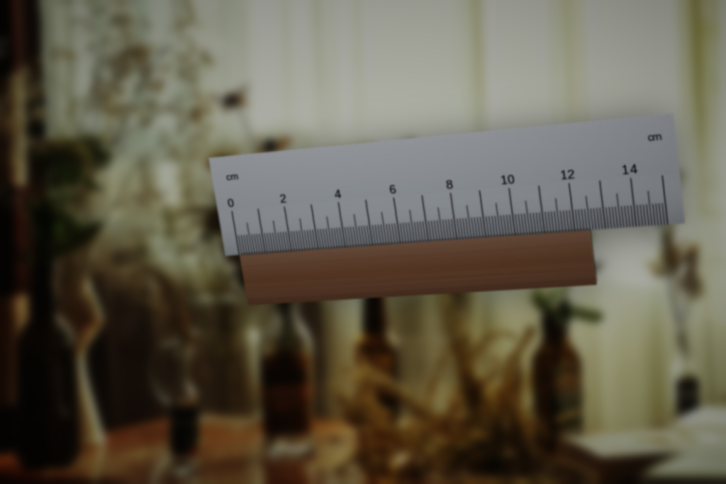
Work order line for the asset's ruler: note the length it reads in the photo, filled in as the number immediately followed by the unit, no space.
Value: 12.5cm
